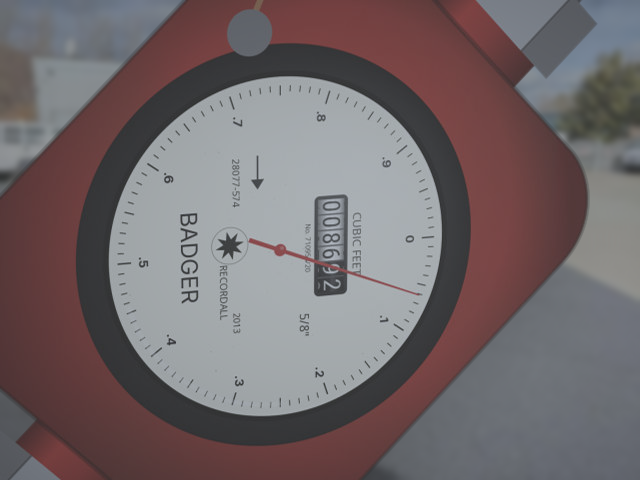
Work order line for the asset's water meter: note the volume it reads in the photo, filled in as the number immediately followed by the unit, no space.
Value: 8692.06ft³
